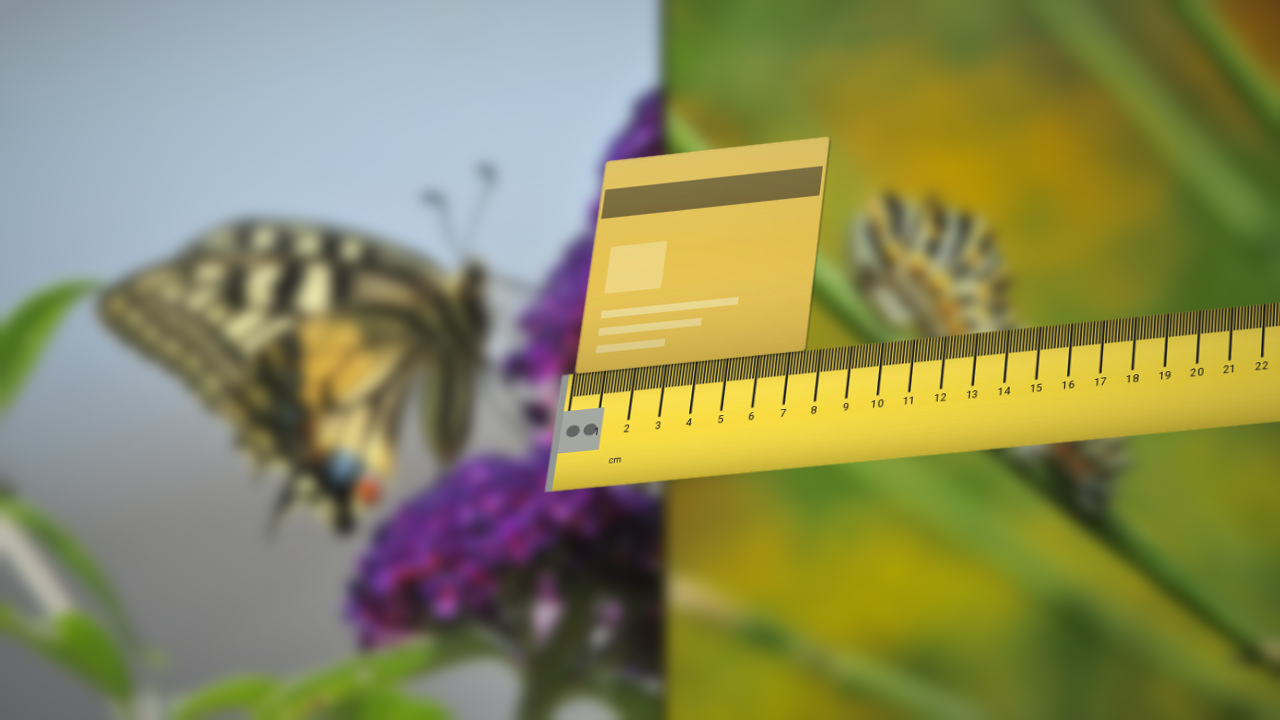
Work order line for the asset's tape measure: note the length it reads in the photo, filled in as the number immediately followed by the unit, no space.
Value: 7.5cm
